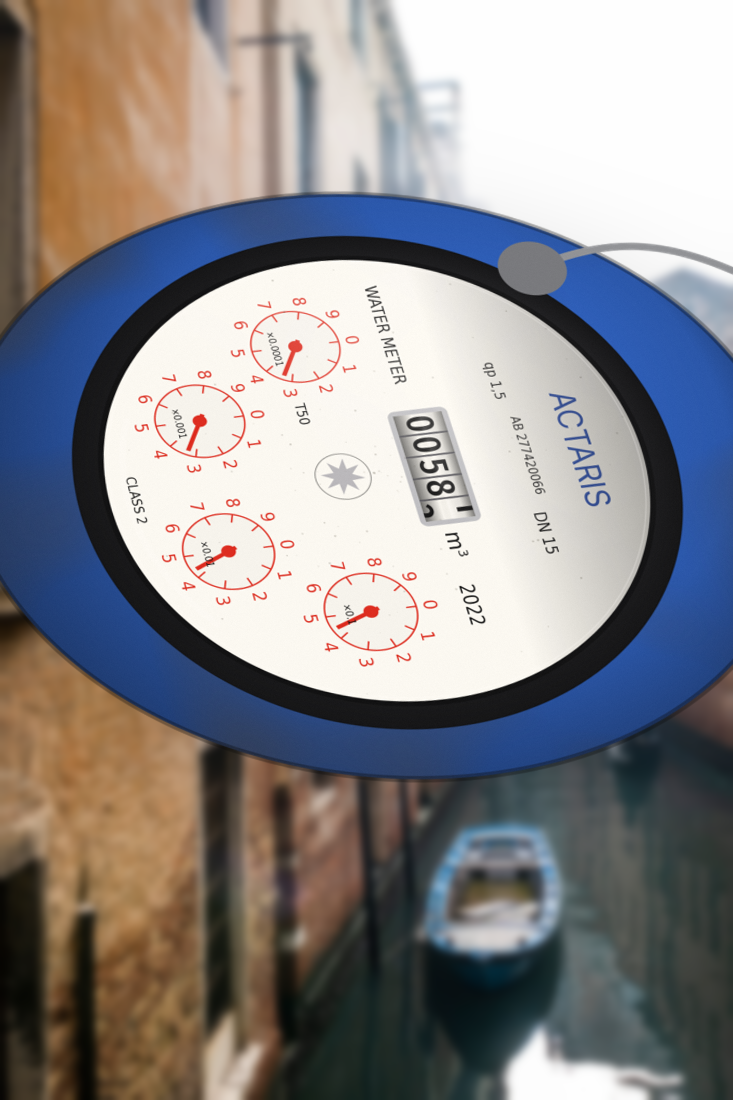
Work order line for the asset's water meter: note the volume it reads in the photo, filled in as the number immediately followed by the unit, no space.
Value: 581.4433m³
